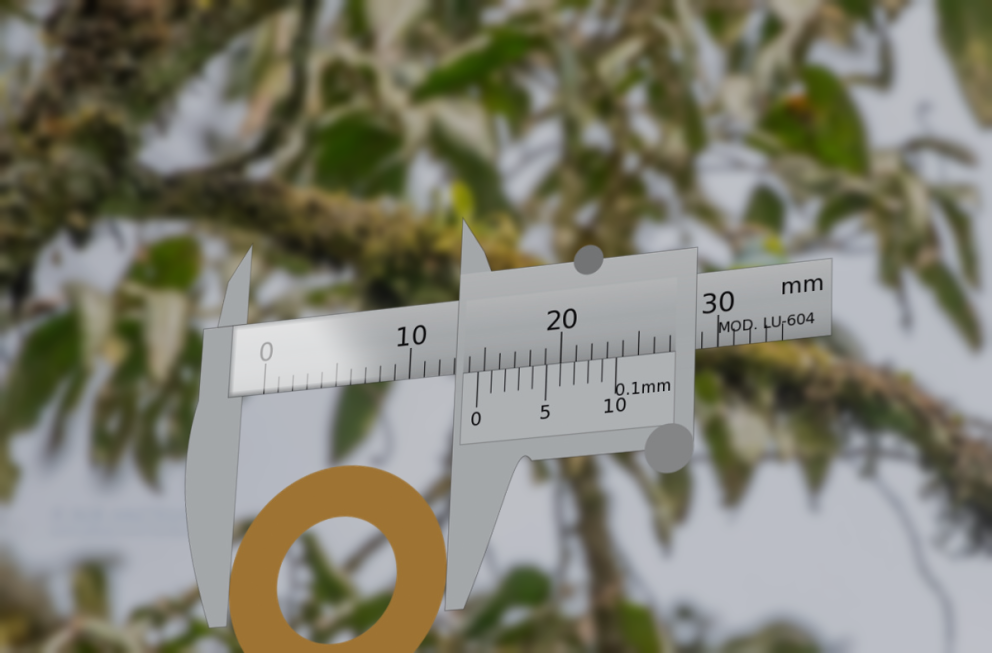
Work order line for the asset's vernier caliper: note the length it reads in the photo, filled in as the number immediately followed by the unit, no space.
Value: 14.6mm
